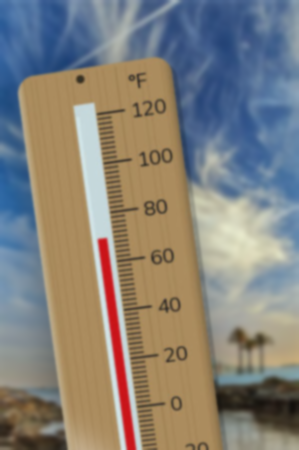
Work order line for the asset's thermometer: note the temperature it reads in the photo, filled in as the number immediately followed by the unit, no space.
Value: 70°F
